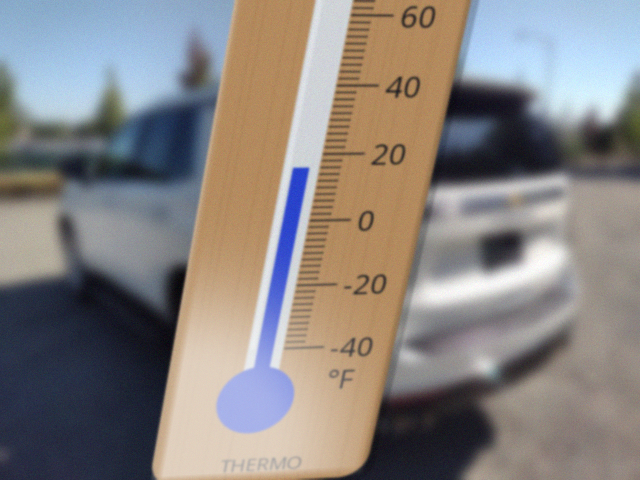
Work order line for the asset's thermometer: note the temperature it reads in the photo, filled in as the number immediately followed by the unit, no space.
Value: 16°F
